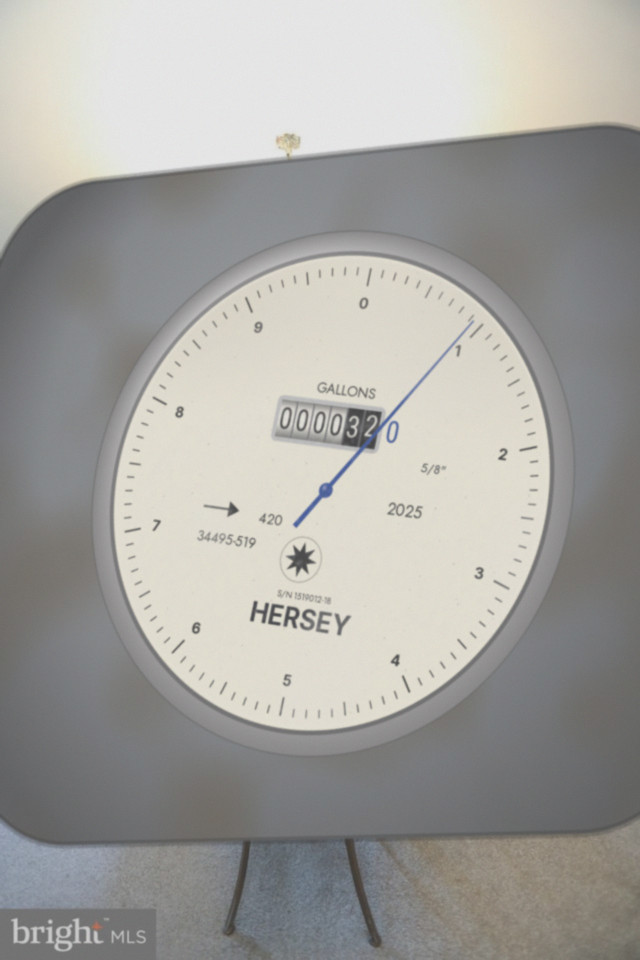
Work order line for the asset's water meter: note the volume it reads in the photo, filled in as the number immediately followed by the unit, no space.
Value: 320.9gal
